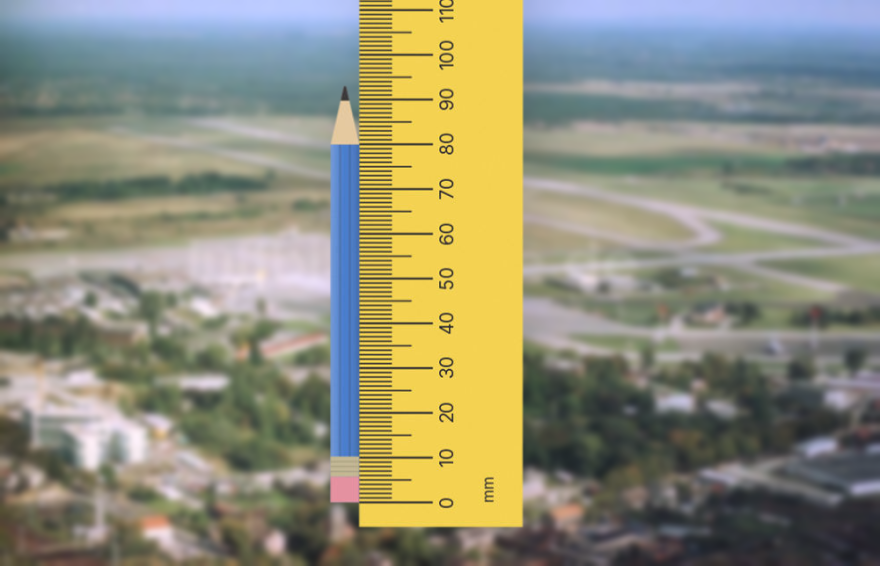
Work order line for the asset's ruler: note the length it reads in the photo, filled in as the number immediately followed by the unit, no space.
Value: 93mm
